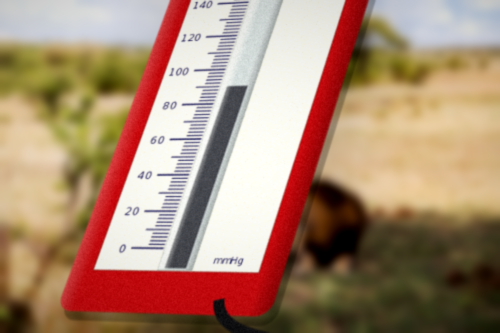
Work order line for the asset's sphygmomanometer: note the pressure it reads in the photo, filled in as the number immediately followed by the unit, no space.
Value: 90mmHg
